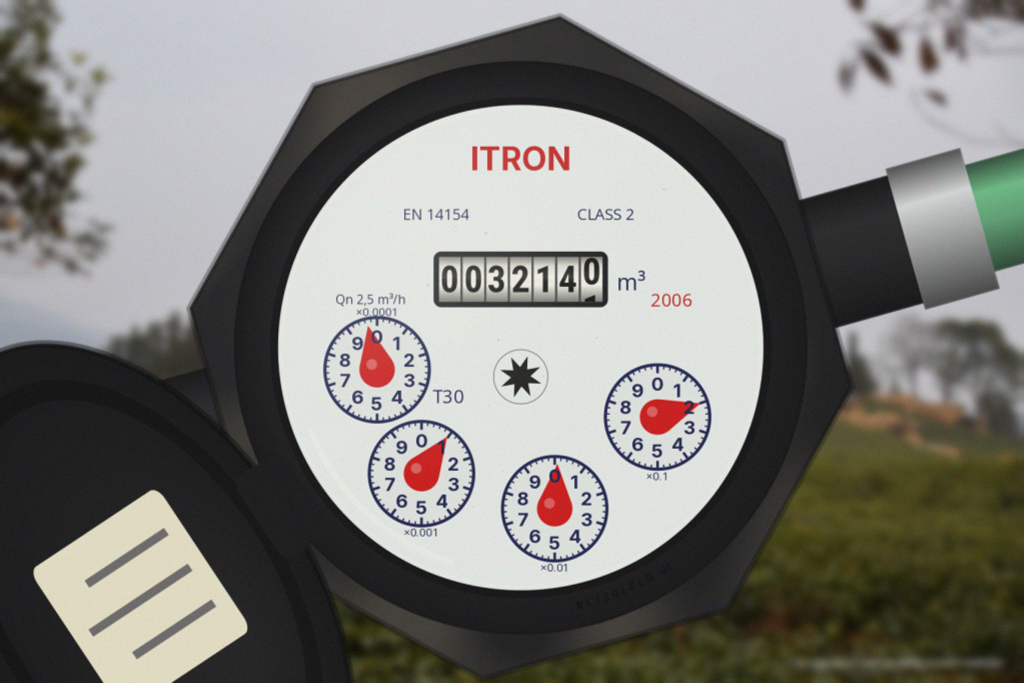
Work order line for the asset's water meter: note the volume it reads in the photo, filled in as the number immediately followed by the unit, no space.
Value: 32140.2009m³
